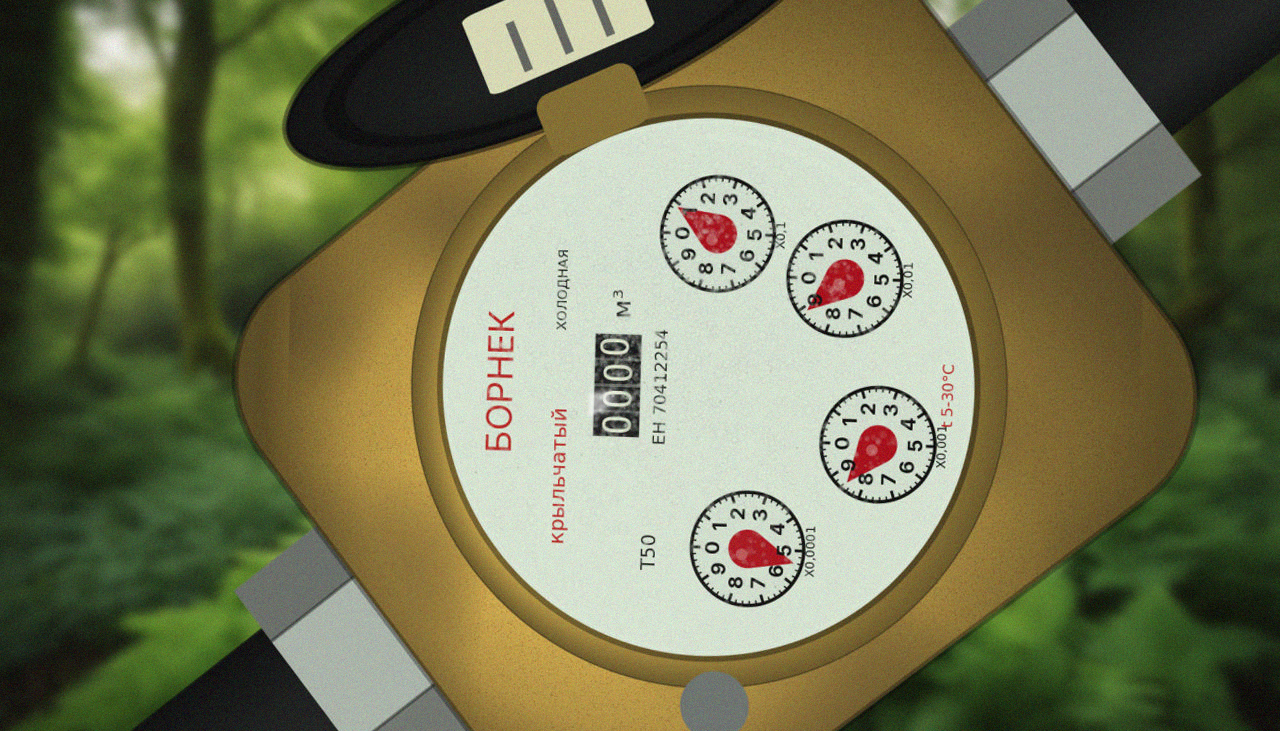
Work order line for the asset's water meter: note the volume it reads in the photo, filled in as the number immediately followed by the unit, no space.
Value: 0.0885m³
